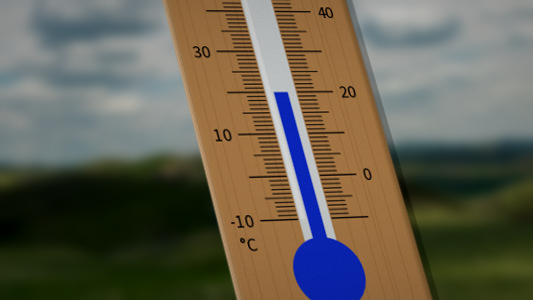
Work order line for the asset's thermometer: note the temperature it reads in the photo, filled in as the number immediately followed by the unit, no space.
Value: 20°C
